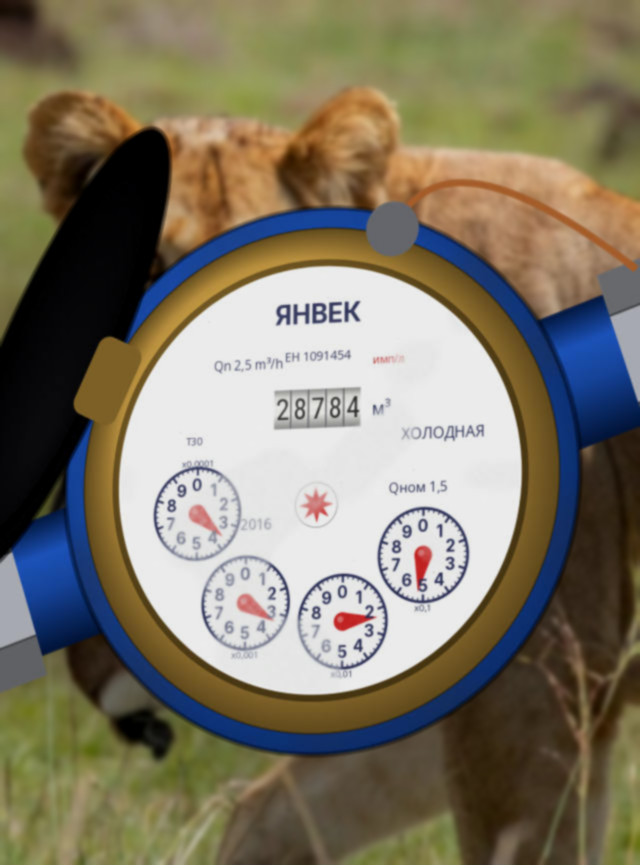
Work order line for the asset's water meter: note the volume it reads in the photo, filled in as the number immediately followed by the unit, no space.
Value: 28784.5233m³
